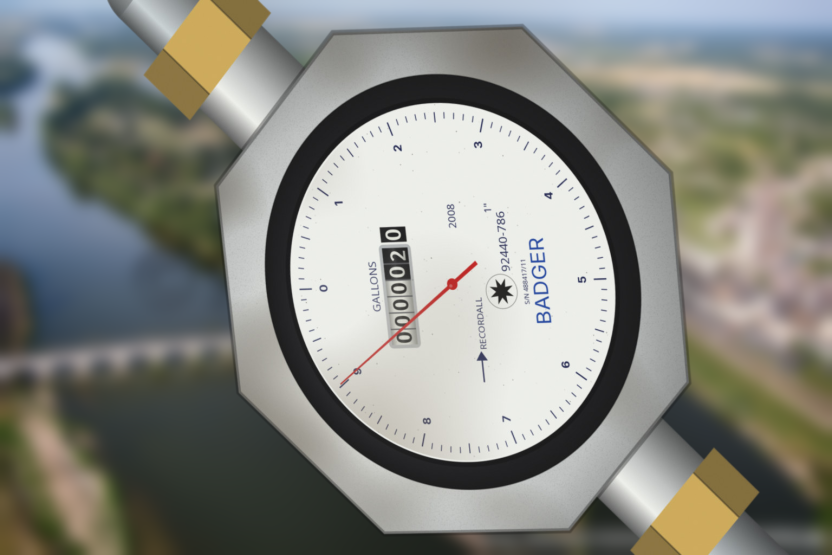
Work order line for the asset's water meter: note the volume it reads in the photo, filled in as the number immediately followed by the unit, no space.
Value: 19.0gal
